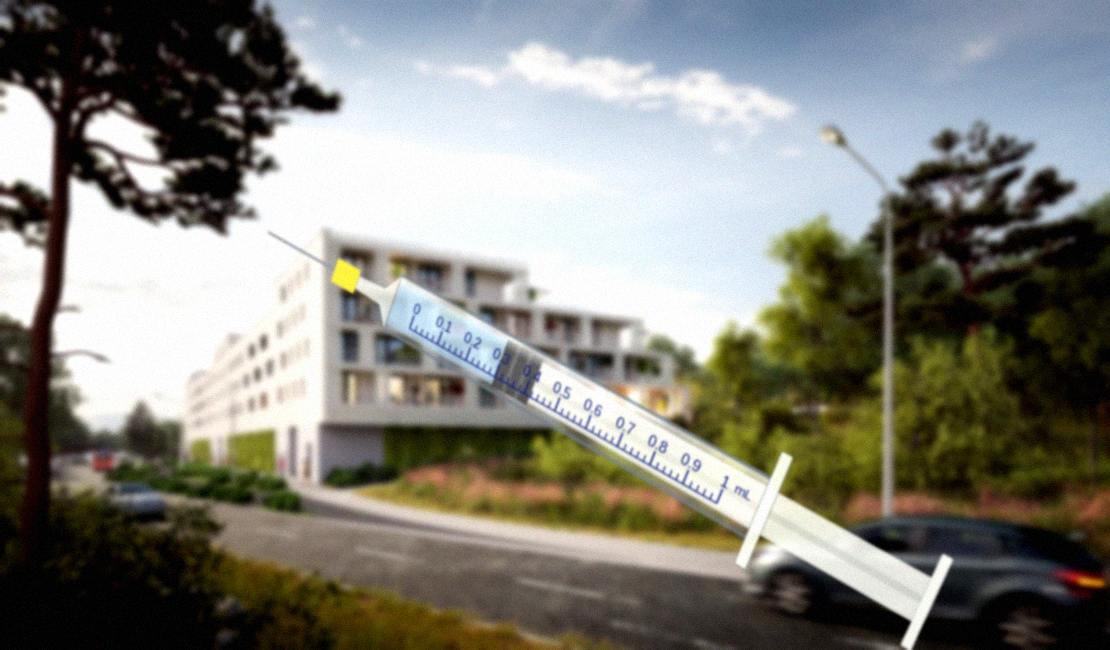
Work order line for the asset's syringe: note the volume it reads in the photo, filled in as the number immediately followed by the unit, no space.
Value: 0.3mL
